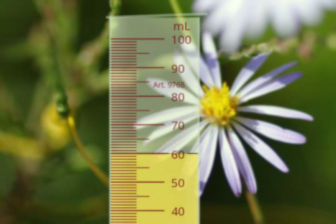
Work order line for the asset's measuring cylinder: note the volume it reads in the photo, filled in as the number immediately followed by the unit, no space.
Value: 60mL
